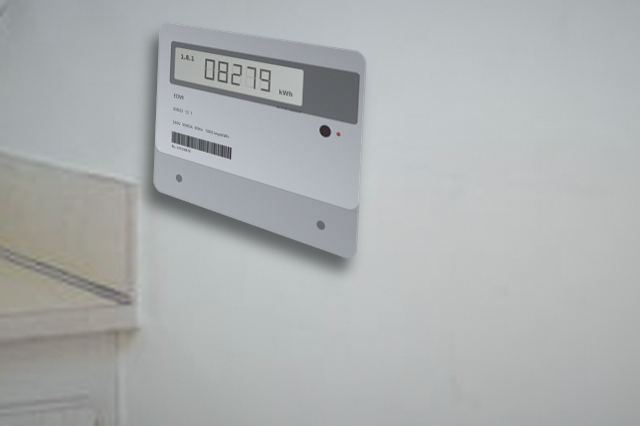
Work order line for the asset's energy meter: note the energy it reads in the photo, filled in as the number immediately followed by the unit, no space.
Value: 8279kWh
